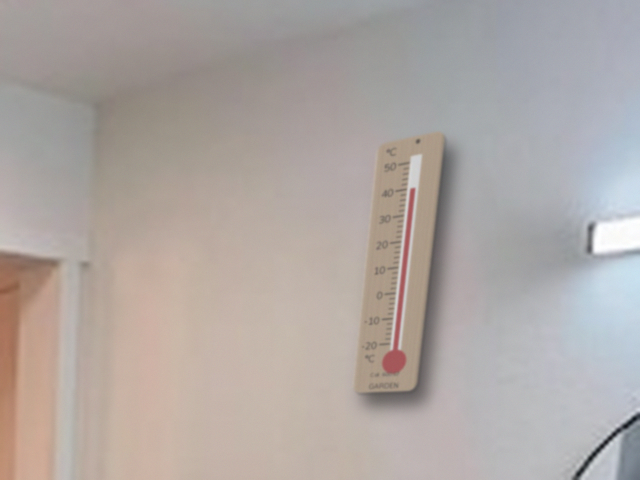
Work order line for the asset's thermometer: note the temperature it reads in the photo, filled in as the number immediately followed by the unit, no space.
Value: 40°C
